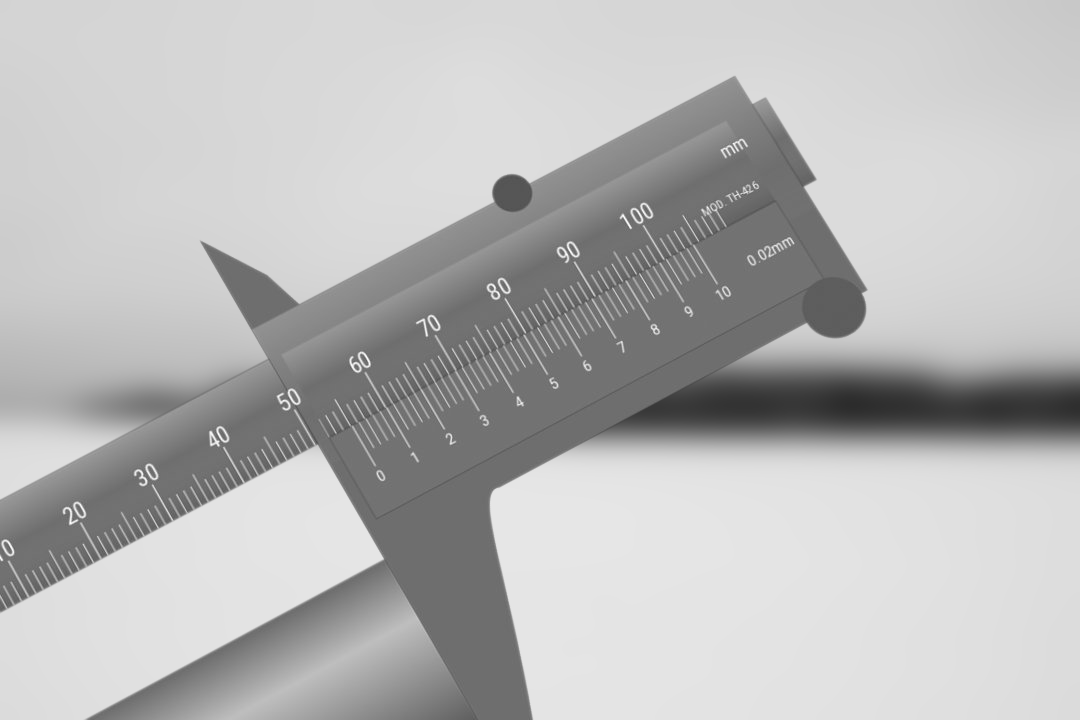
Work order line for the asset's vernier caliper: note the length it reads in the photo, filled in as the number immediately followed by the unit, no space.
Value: 55.2mm
